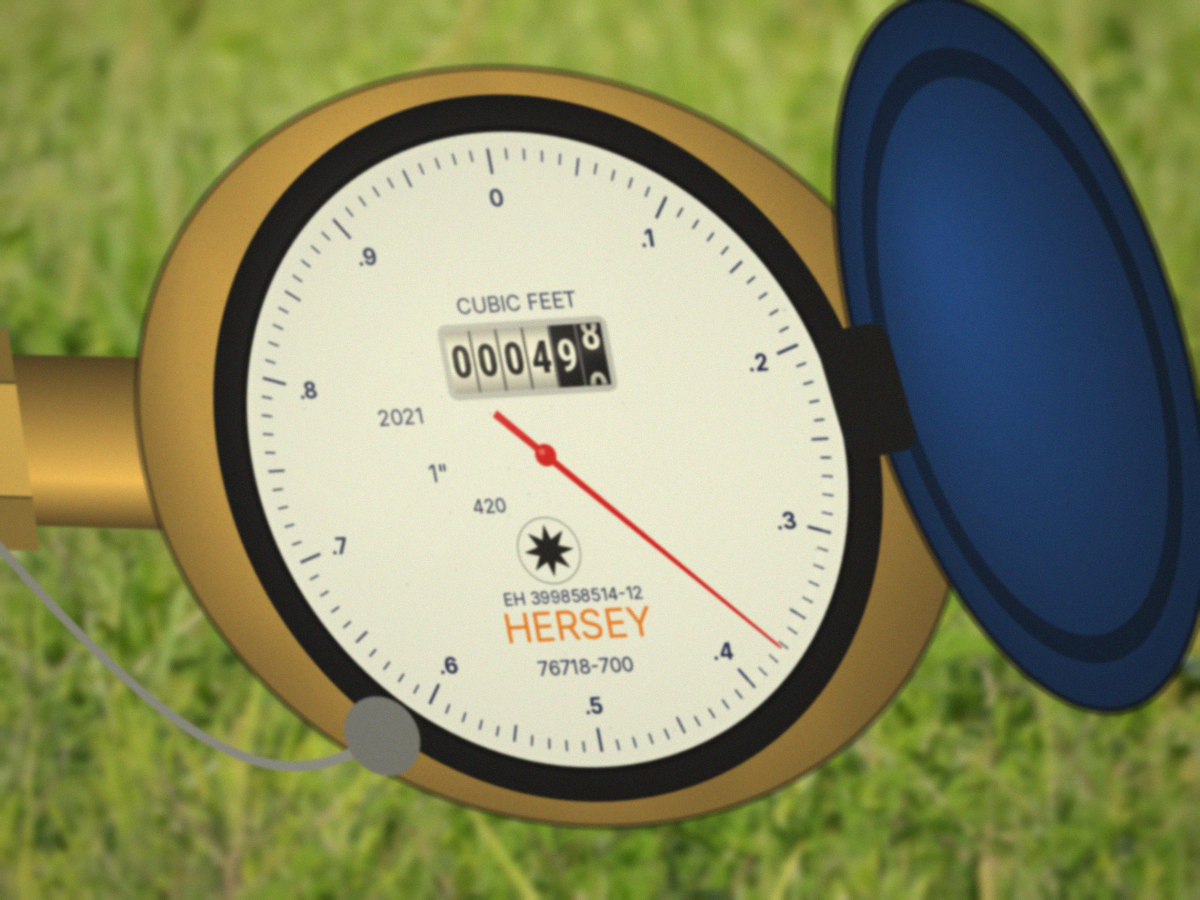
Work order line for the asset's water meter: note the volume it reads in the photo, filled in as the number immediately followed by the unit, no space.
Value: 498.37ft³
